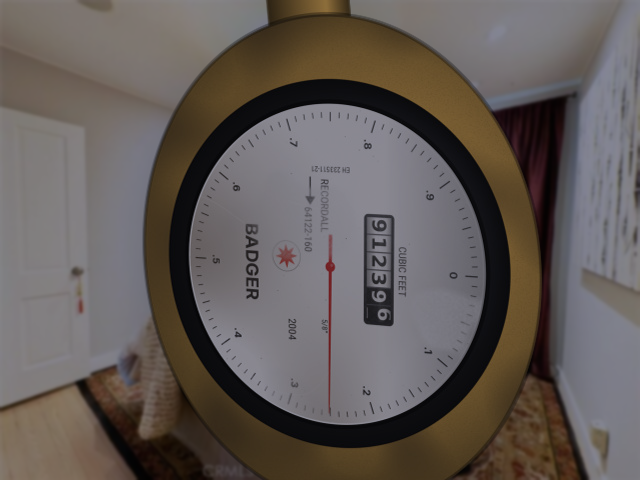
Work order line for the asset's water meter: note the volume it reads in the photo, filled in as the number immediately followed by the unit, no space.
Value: 912396.25ft³
